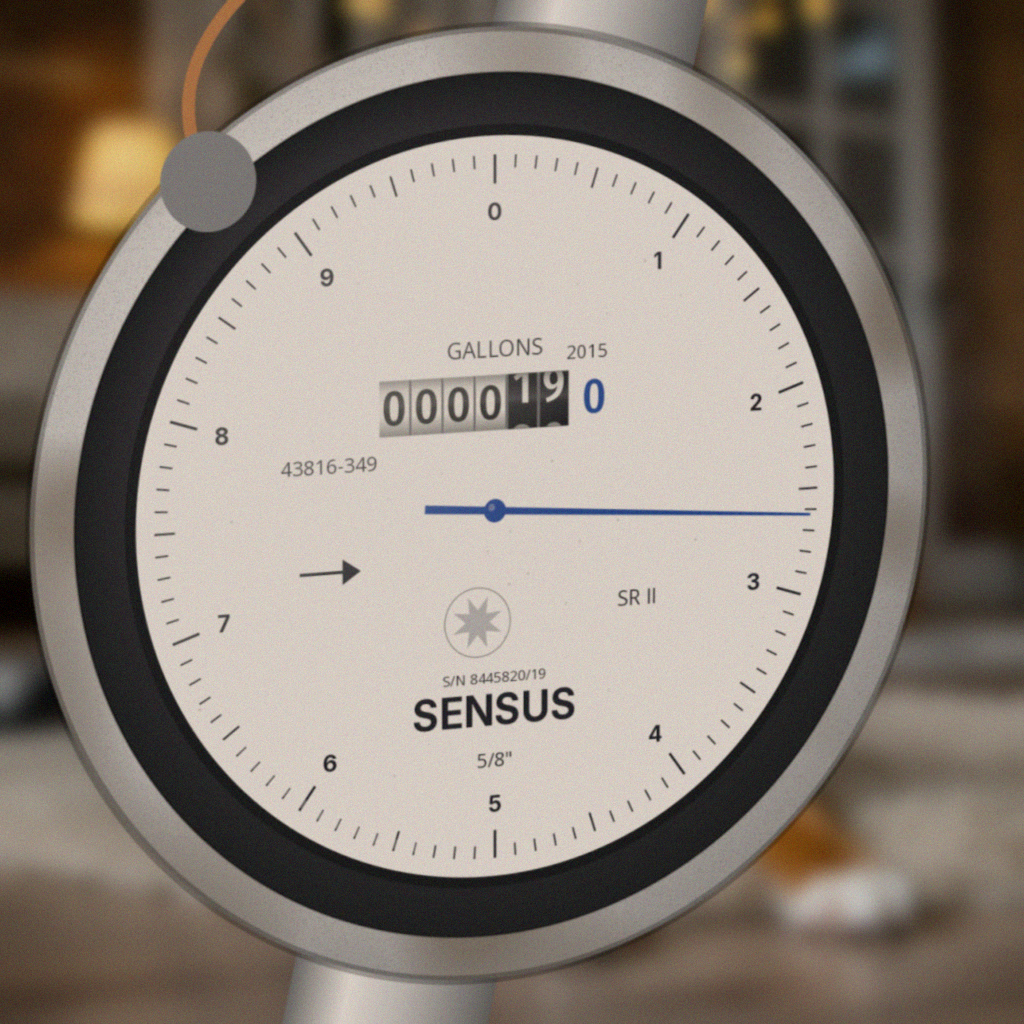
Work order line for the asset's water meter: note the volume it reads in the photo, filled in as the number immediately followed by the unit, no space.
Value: 192.6gal
